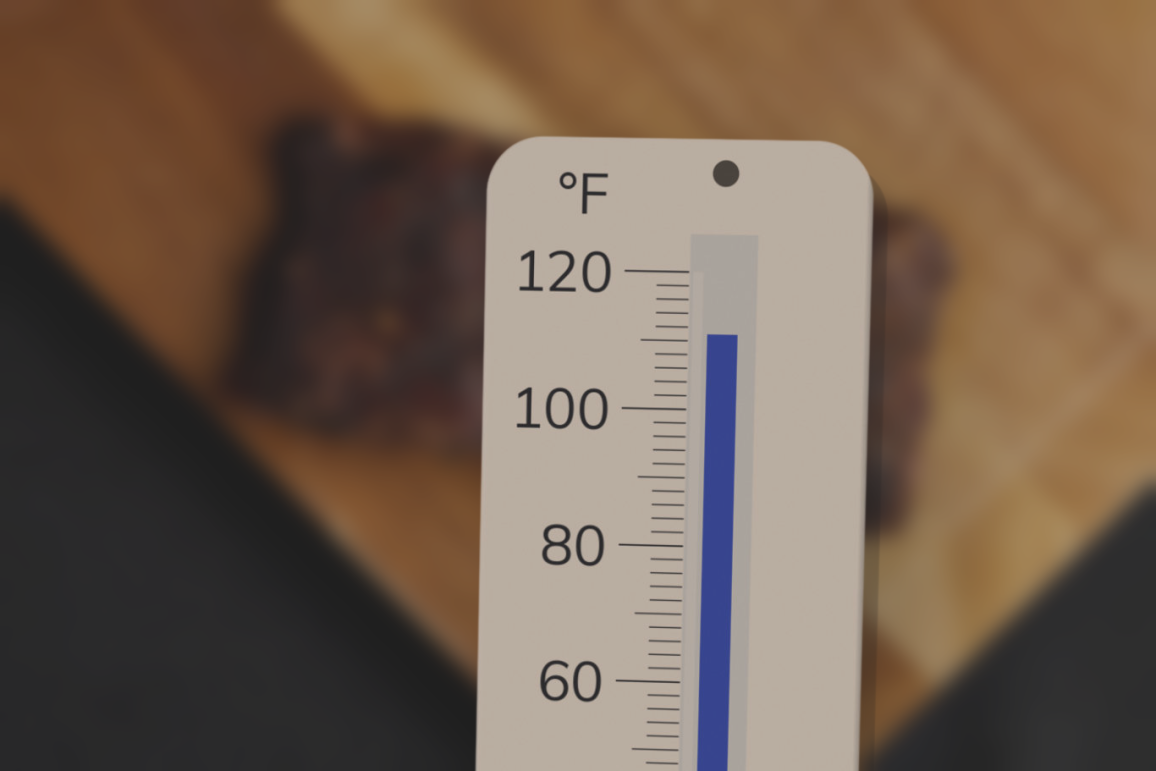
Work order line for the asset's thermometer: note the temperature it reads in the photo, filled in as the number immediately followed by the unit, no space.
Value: 111°F
